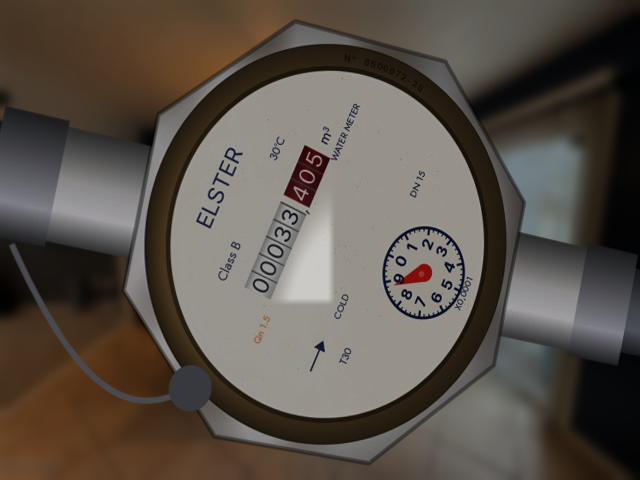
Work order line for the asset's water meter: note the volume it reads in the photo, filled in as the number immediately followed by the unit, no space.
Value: 33.4058m³
